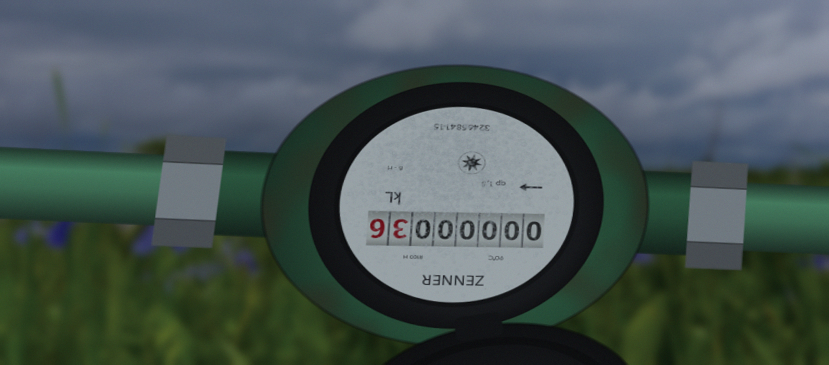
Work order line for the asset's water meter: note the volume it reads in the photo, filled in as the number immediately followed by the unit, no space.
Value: 0.36kL
